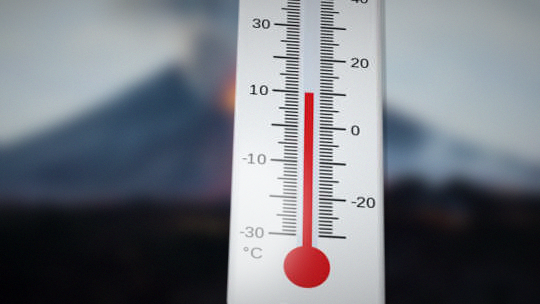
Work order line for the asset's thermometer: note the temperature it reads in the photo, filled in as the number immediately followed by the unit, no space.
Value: 10°C
